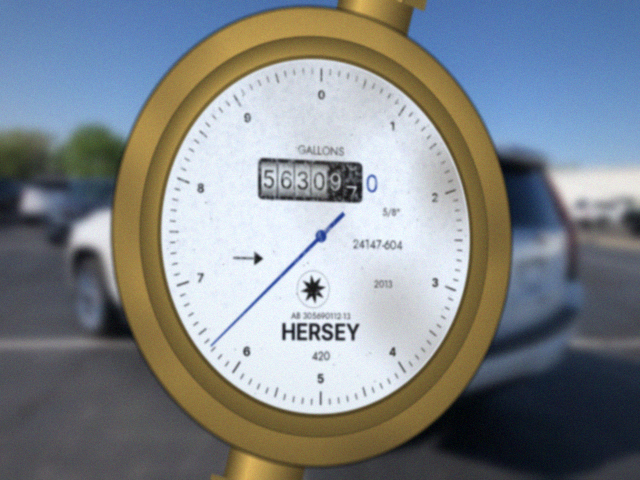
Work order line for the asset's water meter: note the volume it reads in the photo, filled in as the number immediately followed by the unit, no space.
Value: 5630966.3gal
